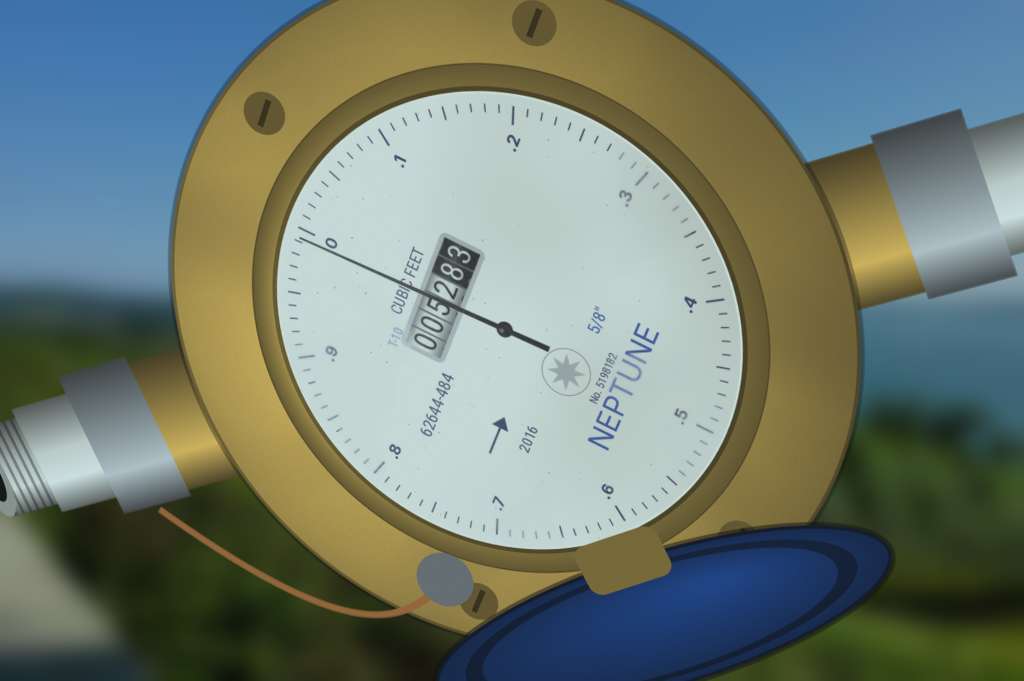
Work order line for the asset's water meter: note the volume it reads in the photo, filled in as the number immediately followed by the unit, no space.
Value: 5282.99ft³
